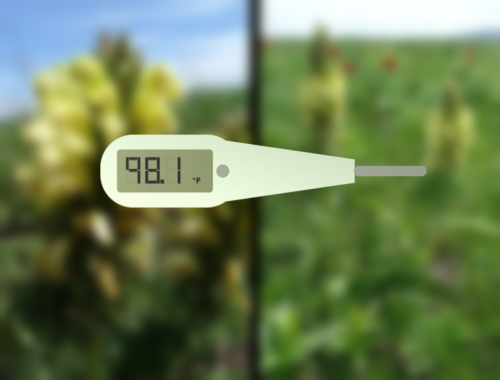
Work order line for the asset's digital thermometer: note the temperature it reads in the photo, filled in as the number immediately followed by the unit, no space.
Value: 98.1°F
